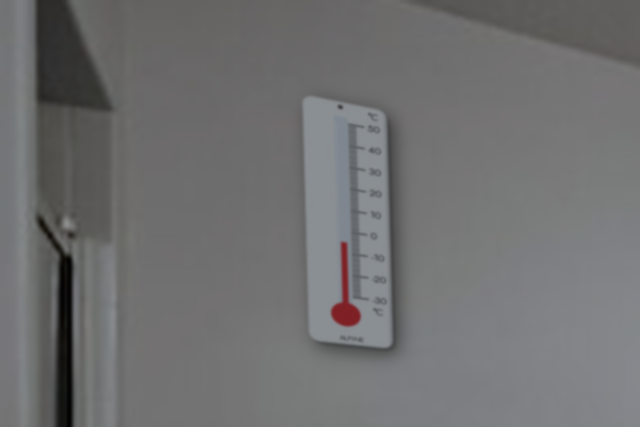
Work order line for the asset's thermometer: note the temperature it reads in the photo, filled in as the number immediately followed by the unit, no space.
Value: -5°C
